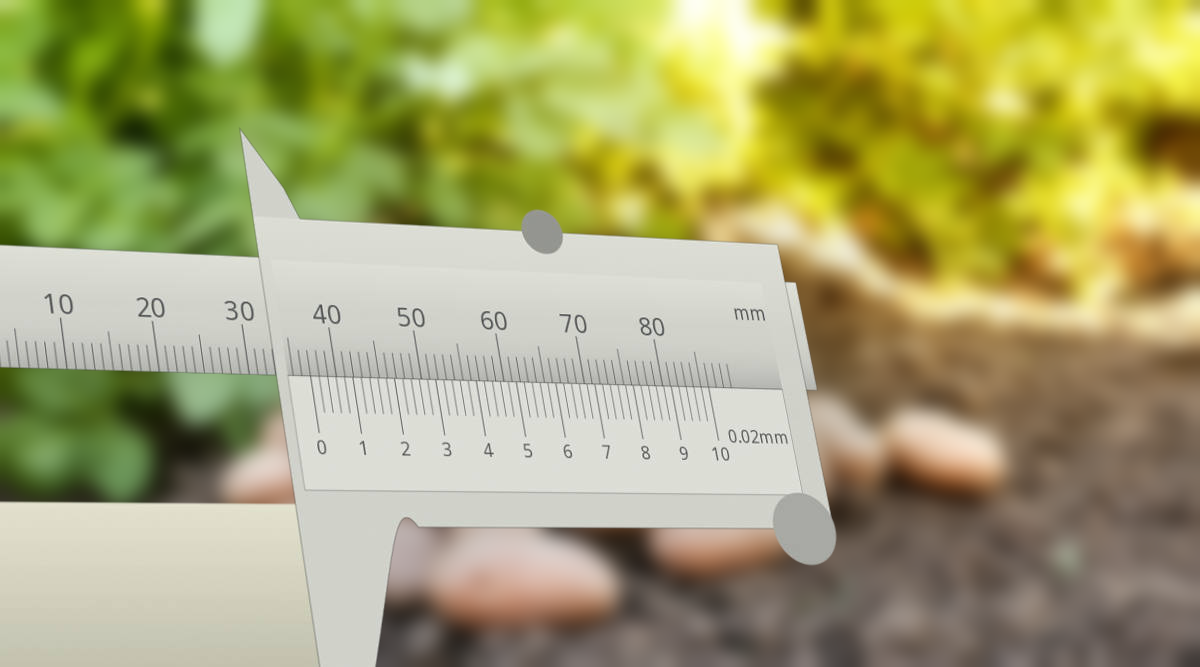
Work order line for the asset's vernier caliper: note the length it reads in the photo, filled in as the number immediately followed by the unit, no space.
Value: 37.0mm
